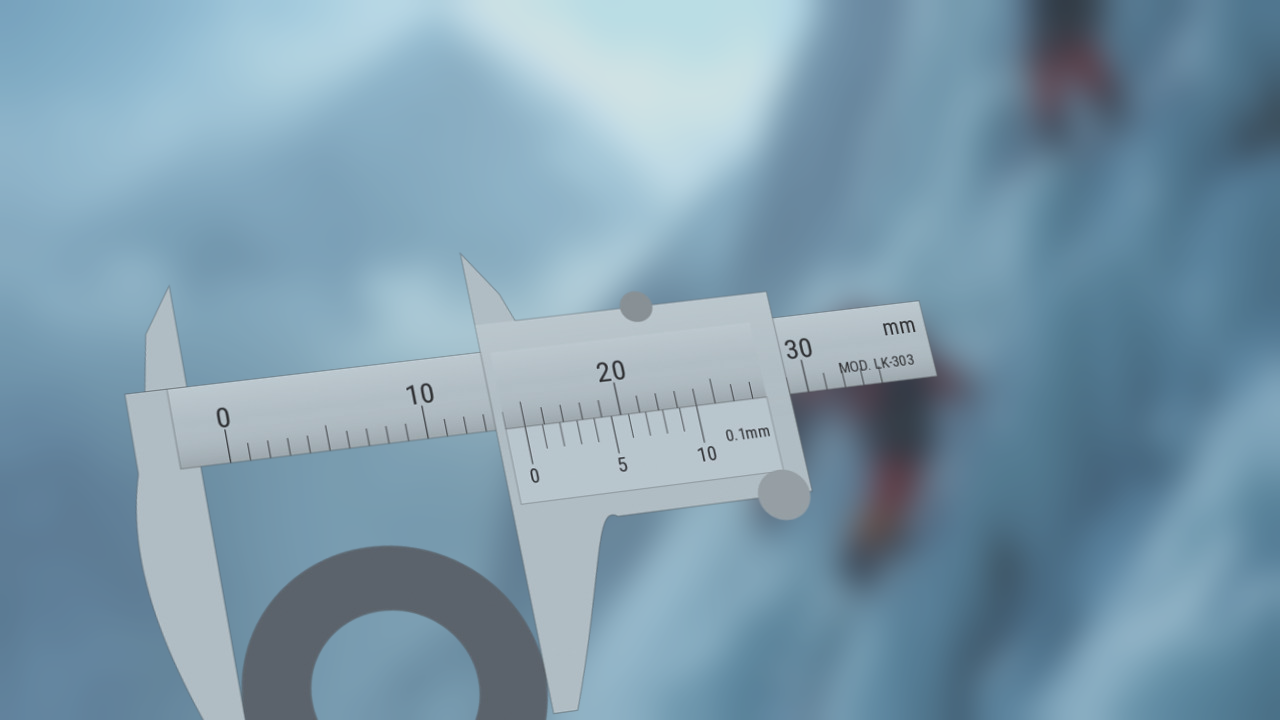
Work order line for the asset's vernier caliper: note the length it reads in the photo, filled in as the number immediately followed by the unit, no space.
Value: 15.0mm
